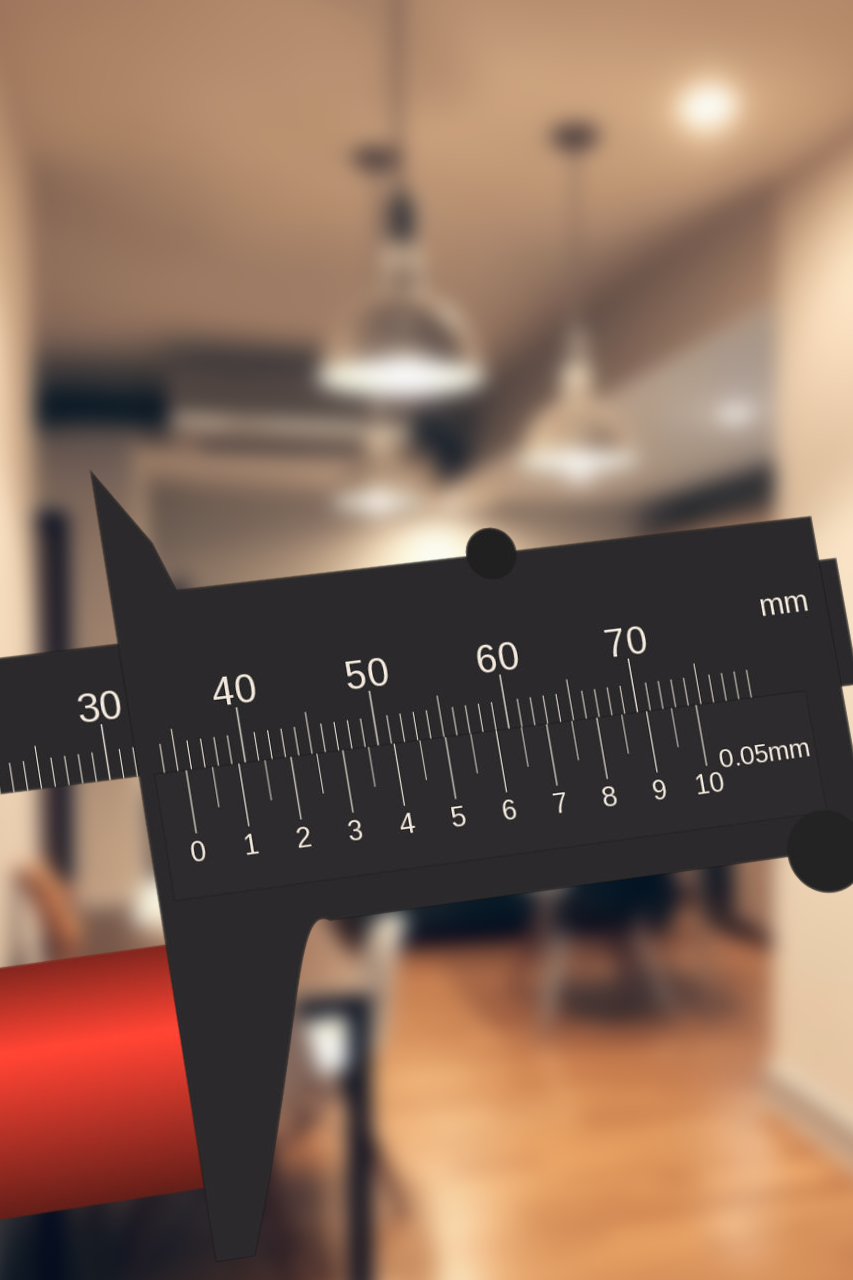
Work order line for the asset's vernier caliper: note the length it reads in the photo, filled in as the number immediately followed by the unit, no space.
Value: 35.6mm
